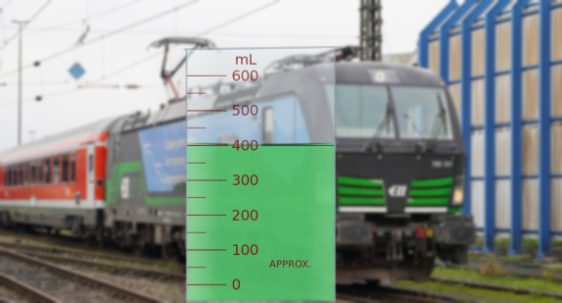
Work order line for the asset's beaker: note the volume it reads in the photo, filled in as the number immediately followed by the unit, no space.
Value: 400mL
